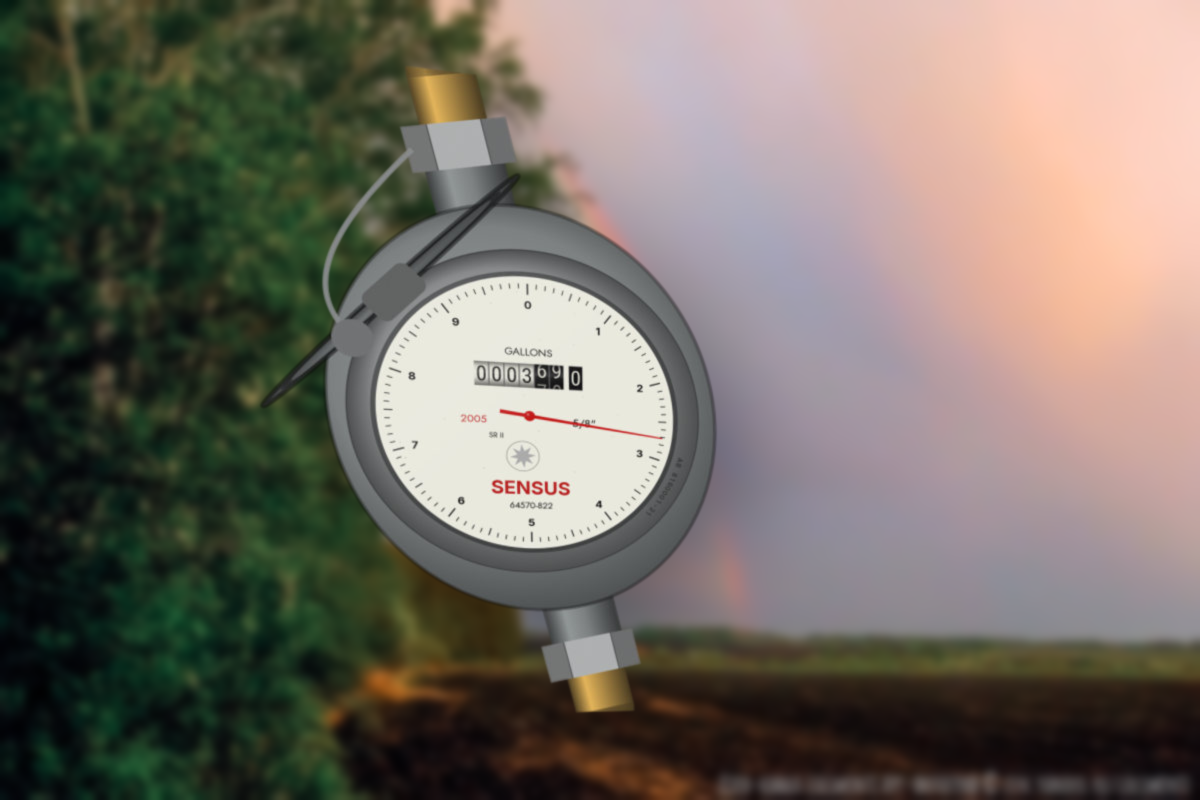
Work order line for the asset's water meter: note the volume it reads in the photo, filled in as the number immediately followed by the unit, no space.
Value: 3692.7gal
